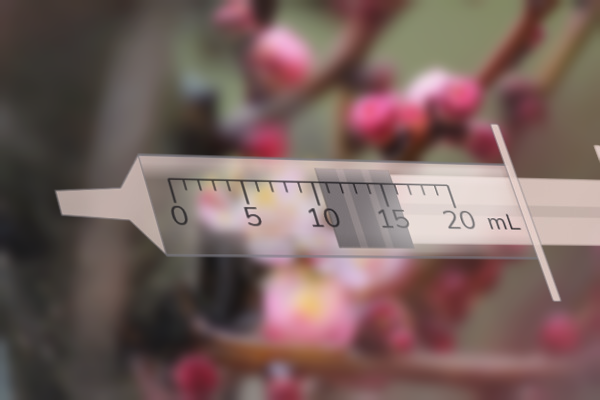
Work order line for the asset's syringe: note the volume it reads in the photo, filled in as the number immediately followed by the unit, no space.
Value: 10.5mL
